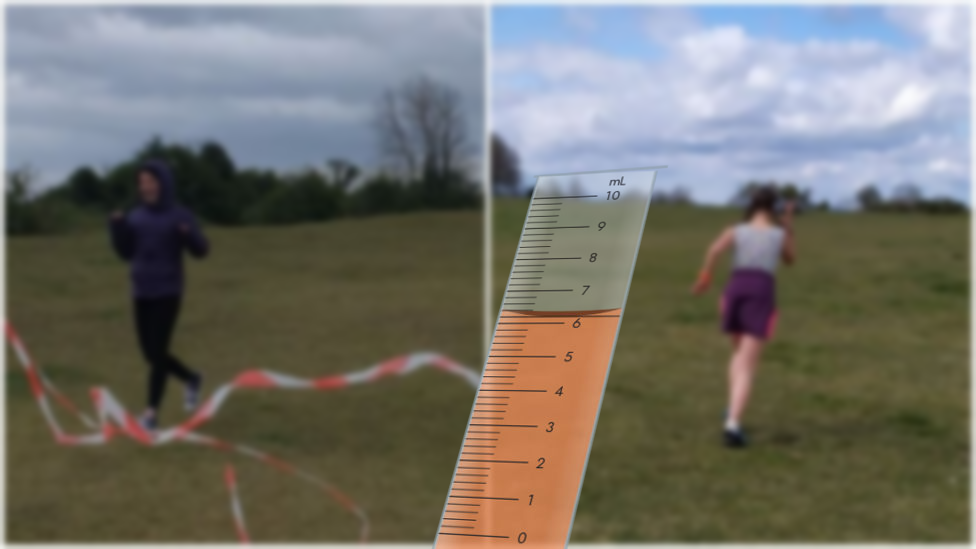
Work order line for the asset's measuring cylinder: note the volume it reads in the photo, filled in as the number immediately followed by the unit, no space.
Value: 6.2mL
